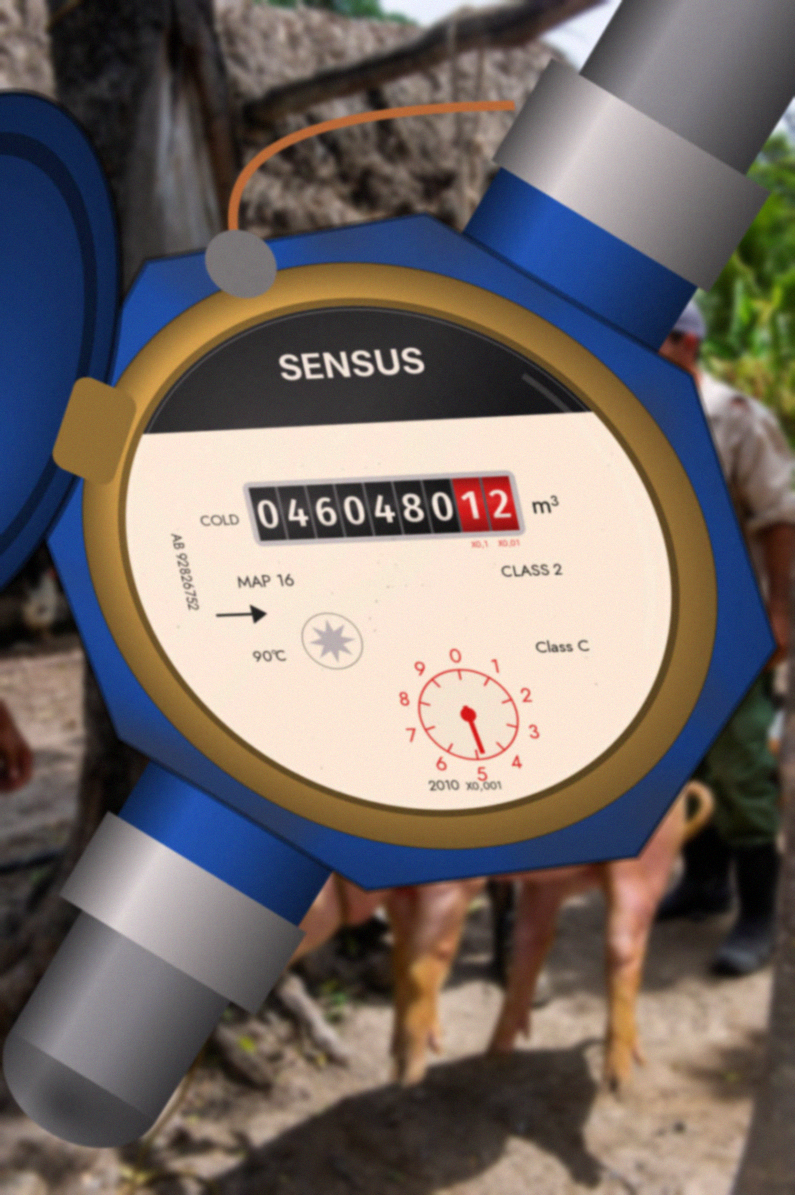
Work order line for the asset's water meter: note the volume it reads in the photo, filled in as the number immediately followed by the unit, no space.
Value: 460480.124m³
